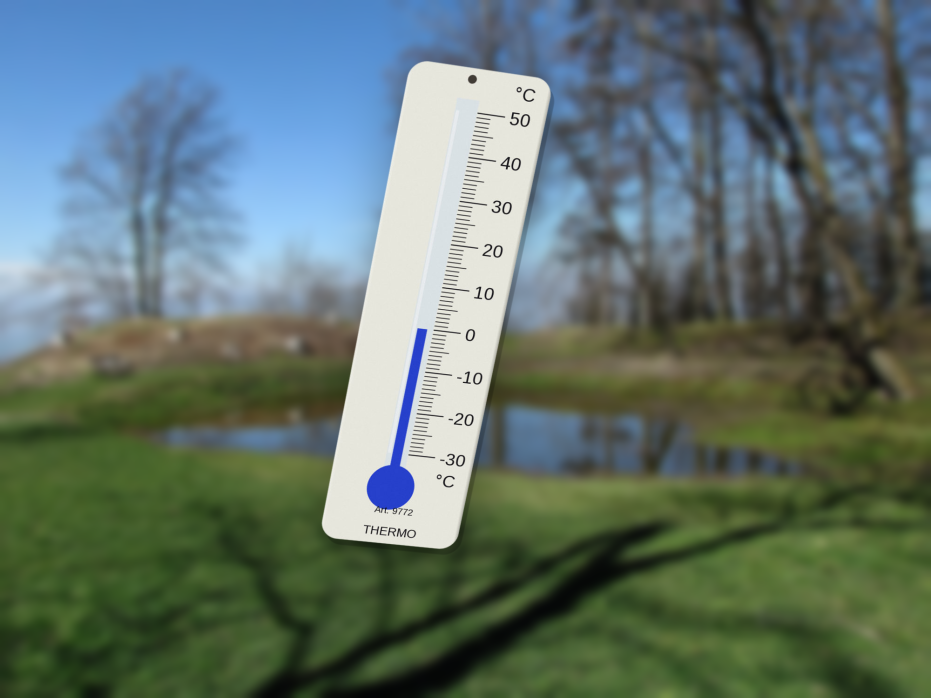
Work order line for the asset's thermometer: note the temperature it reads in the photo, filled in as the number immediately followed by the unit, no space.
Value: 0°C
